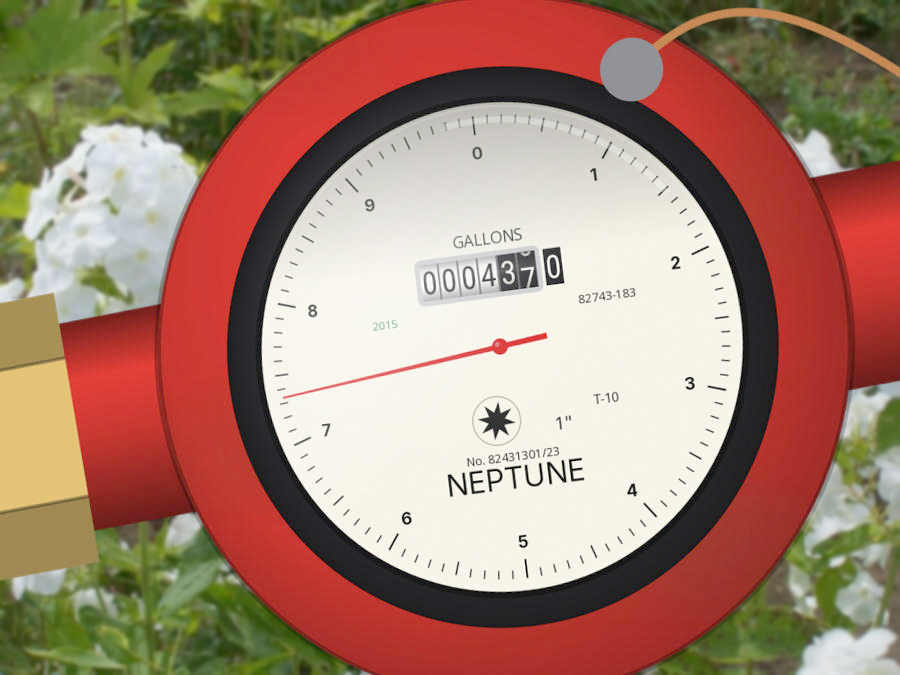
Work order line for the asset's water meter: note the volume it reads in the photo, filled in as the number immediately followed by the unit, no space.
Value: 4367.3gal
